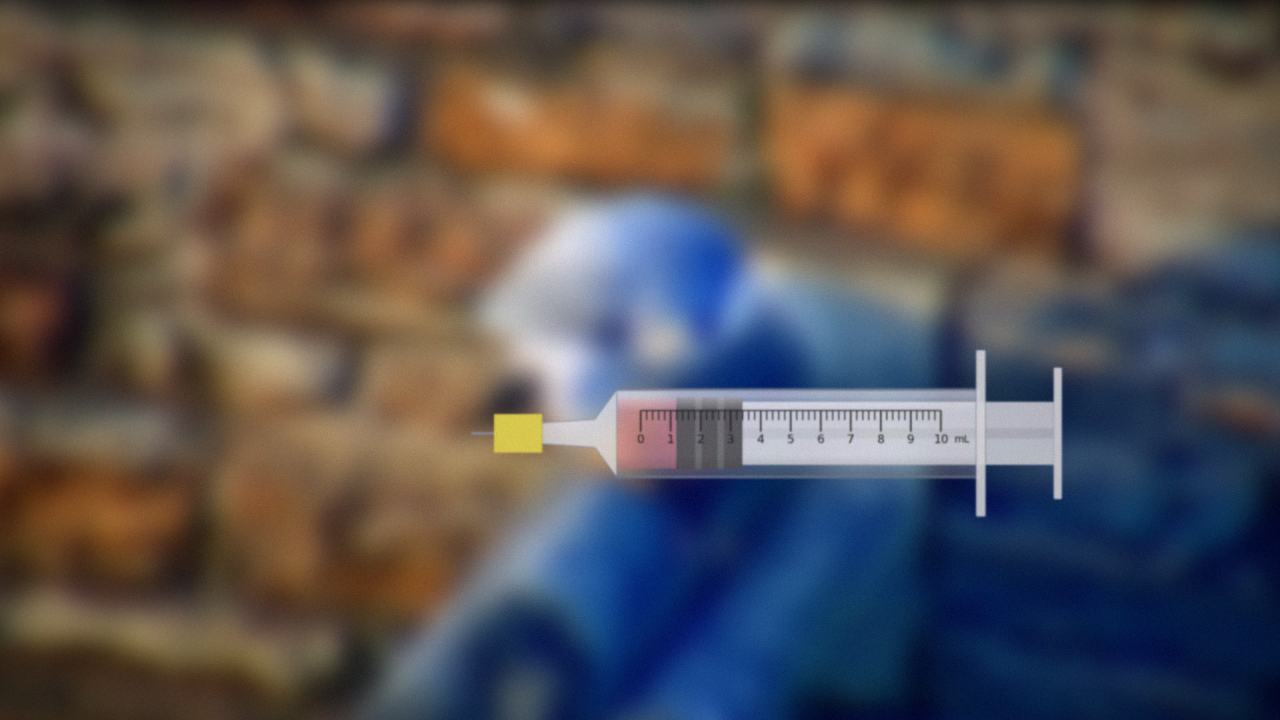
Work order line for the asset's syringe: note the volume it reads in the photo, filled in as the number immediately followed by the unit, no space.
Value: 1.2mL
